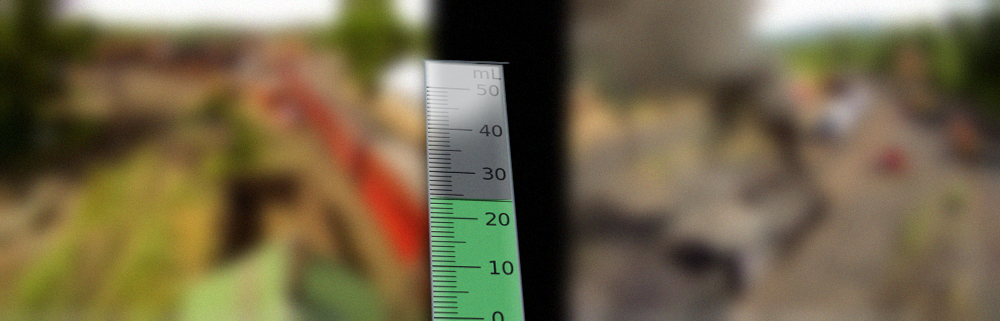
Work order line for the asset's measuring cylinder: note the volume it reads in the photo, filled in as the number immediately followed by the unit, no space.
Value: 24mL
